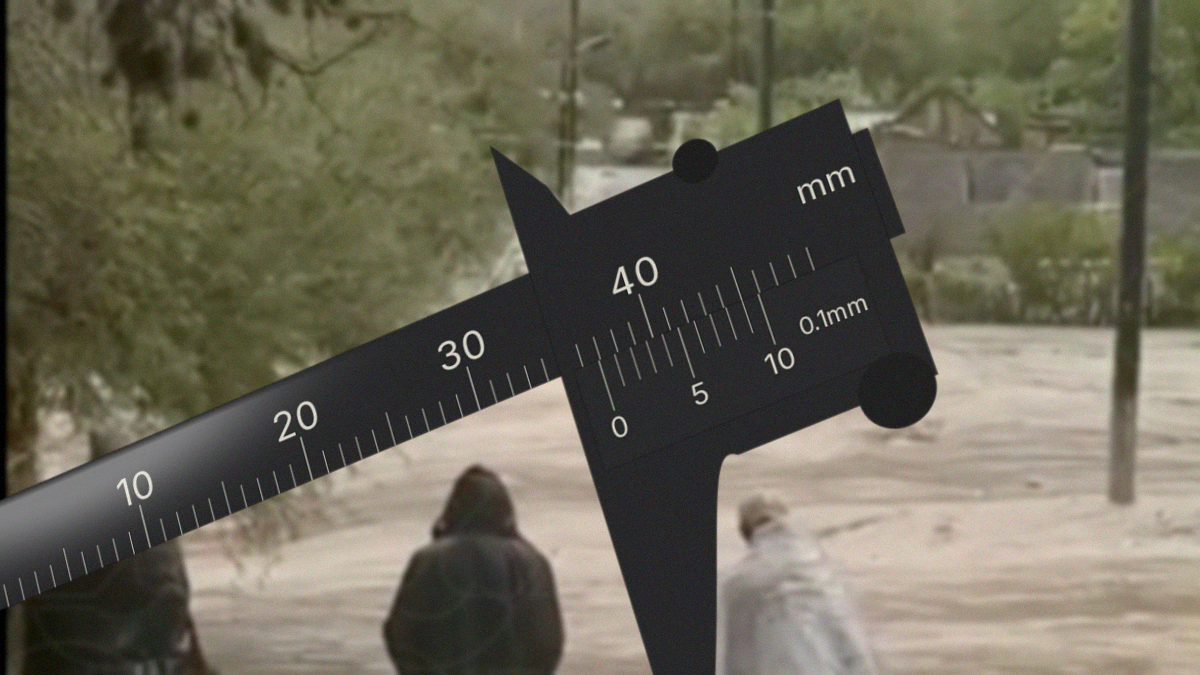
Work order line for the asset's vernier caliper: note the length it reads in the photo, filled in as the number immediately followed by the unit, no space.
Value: 36.9mm
